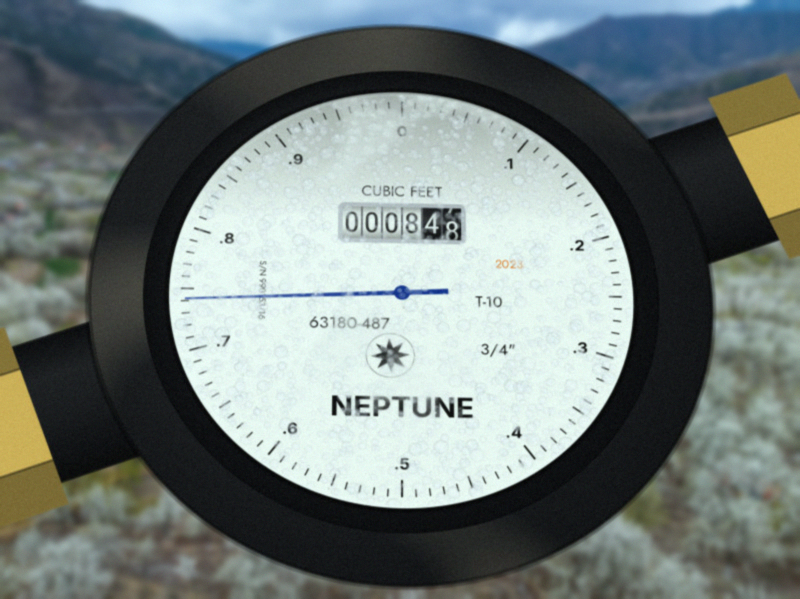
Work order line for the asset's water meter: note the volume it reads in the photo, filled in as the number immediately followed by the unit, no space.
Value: 847.74ft³
